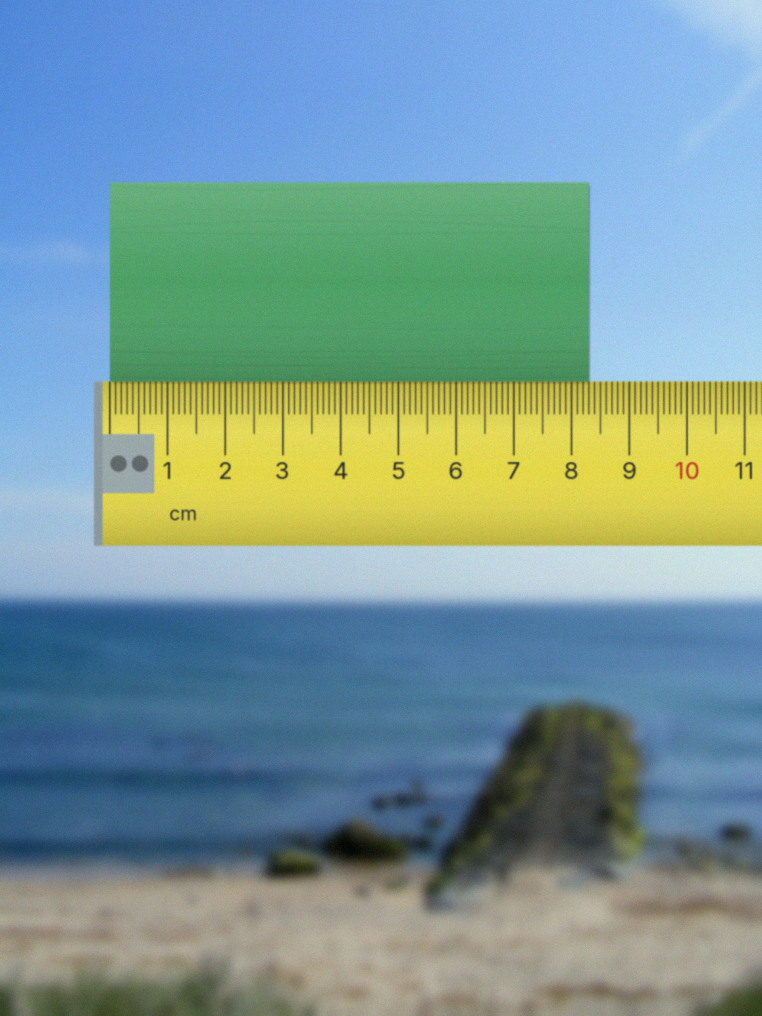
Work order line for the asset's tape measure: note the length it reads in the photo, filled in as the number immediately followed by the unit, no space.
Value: 8.3cm
